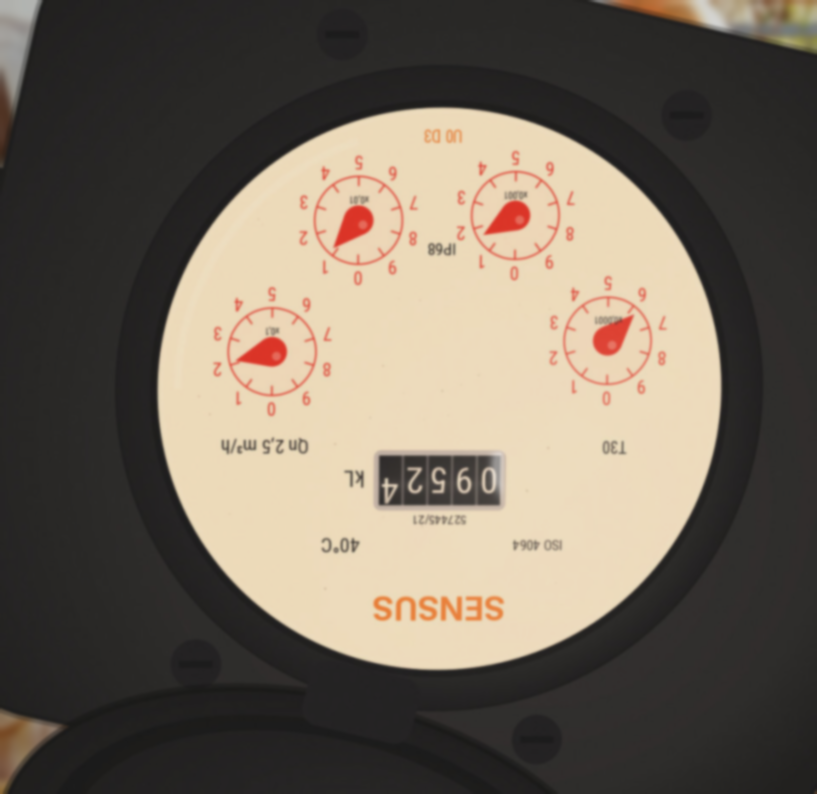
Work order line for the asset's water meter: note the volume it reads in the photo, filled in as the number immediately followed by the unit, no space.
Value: 9524.2116kL
